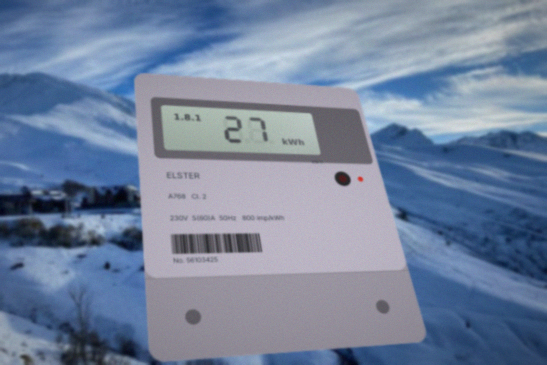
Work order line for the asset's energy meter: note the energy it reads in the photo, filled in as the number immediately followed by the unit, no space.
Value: 27kWh
